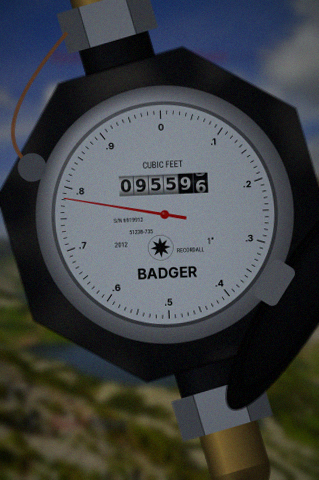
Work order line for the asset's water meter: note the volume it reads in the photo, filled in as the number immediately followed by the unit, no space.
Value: 95595.78ft³
